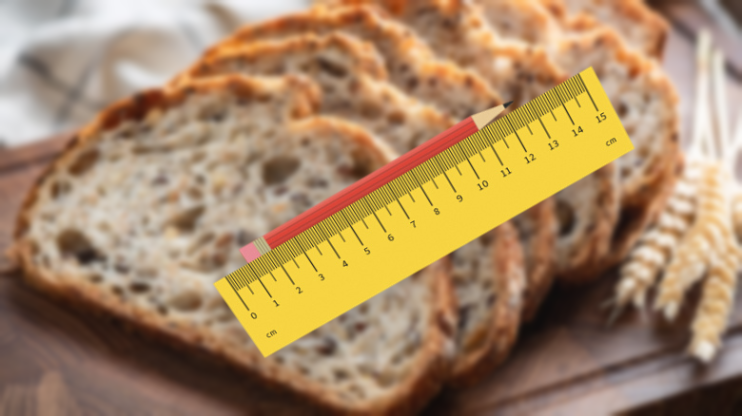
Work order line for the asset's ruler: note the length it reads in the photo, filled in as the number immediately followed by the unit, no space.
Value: 11.5cm
